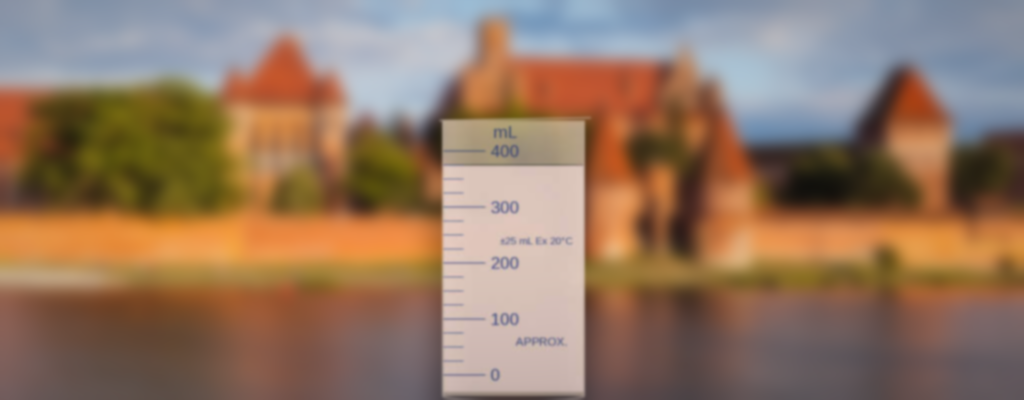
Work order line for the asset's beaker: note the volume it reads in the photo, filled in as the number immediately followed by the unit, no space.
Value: 375mL
